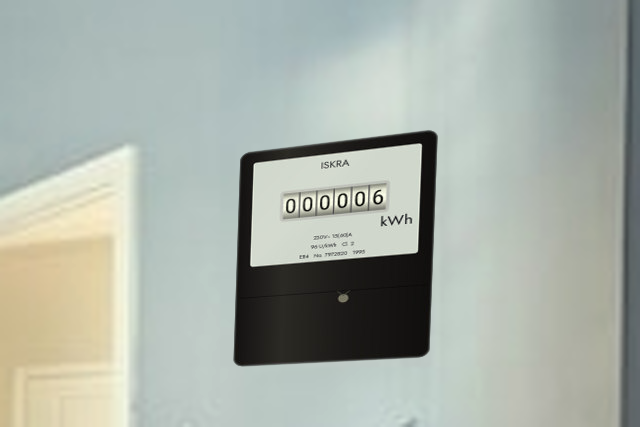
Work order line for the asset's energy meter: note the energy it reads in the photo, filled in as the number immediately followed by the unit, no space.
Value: 6kWh
